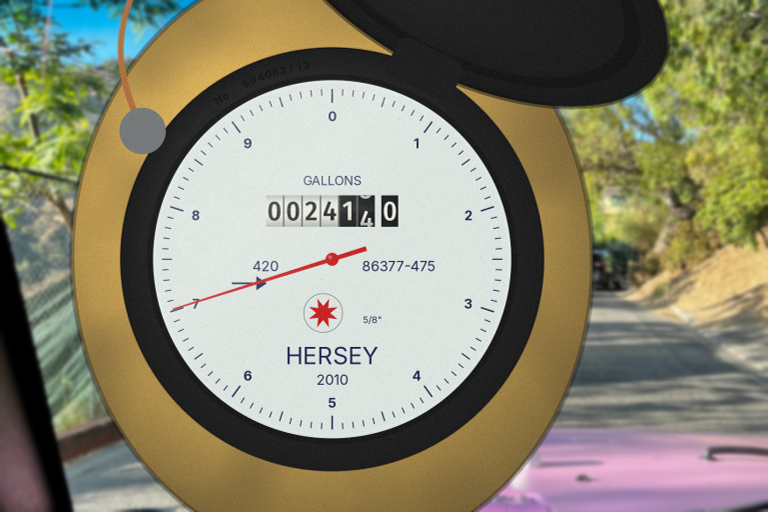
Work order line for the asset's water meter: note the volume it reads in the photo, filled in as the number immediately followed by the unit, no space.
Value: 24137.0gal
